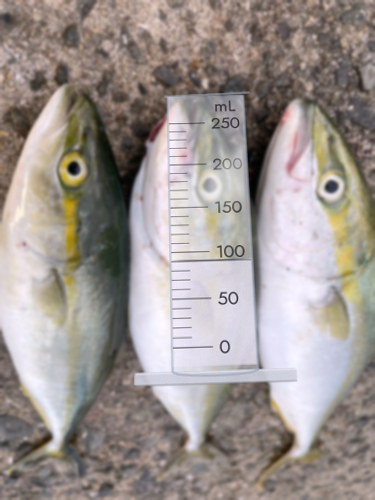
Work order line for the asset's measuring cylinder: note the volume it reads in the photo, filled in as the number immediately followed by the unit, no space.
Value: 90mL
